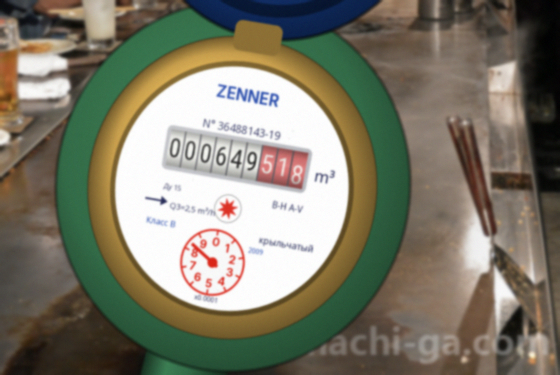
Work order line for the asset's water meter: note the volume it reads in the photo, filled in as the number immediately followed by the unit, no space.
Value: 649.5178m³
